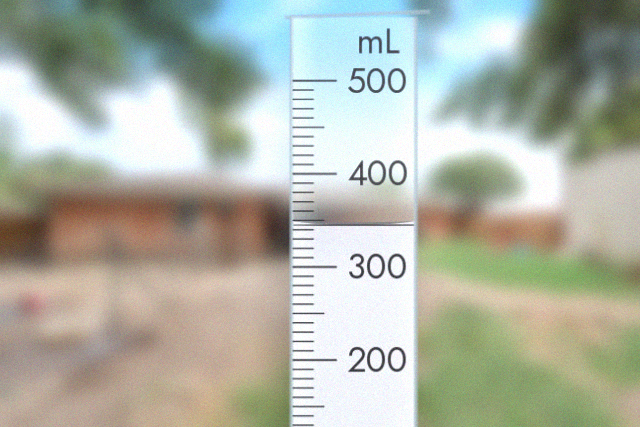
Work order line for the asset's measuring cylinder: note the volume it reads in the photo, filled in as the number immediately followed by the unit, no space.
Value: 345mL
